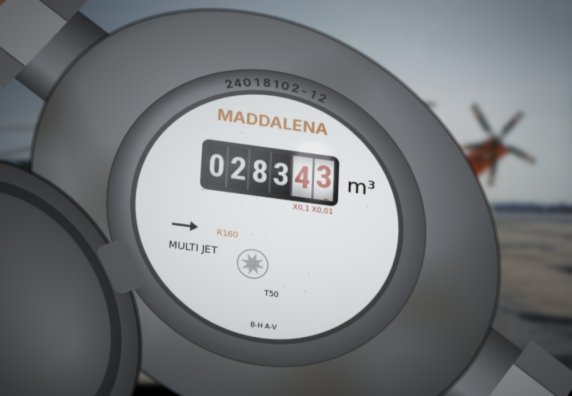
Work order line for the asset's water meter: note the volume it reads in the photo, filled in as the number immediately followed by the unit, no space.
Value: 283.43m³
